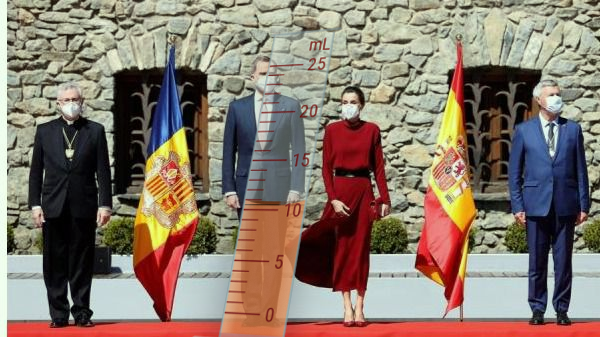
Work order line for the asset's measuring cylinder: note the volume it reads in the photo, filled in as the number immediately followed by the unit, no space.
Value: 10.5mL
